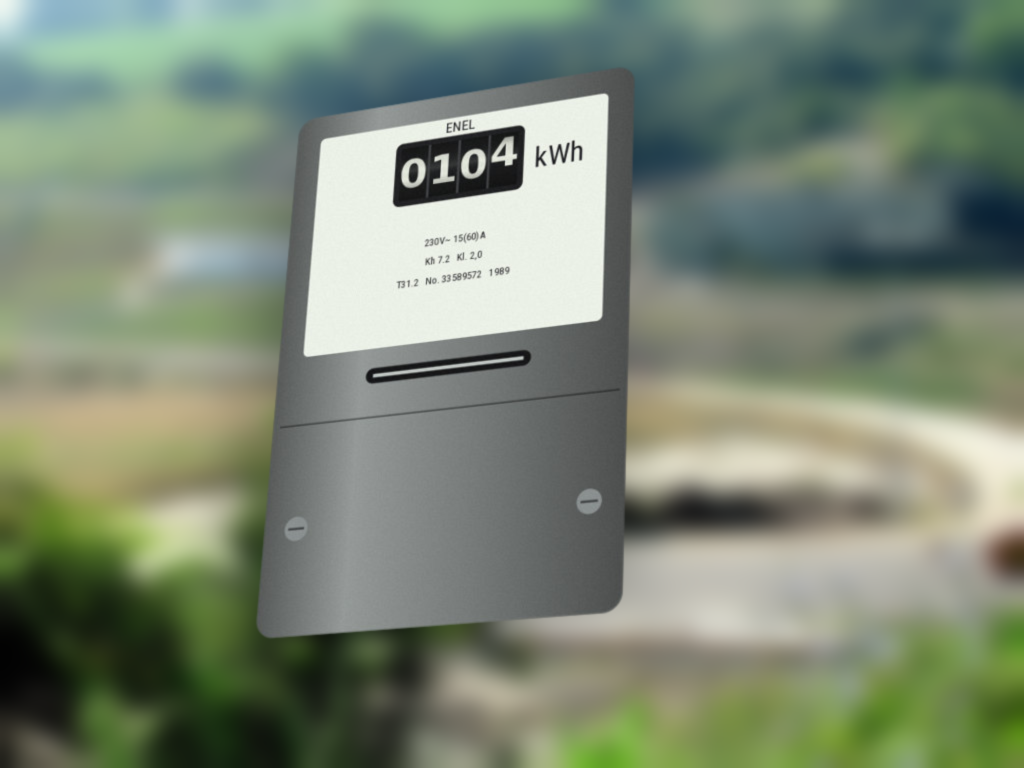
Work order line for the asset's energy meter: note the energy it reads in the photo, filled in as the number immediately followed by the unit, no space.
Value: 104kWh
